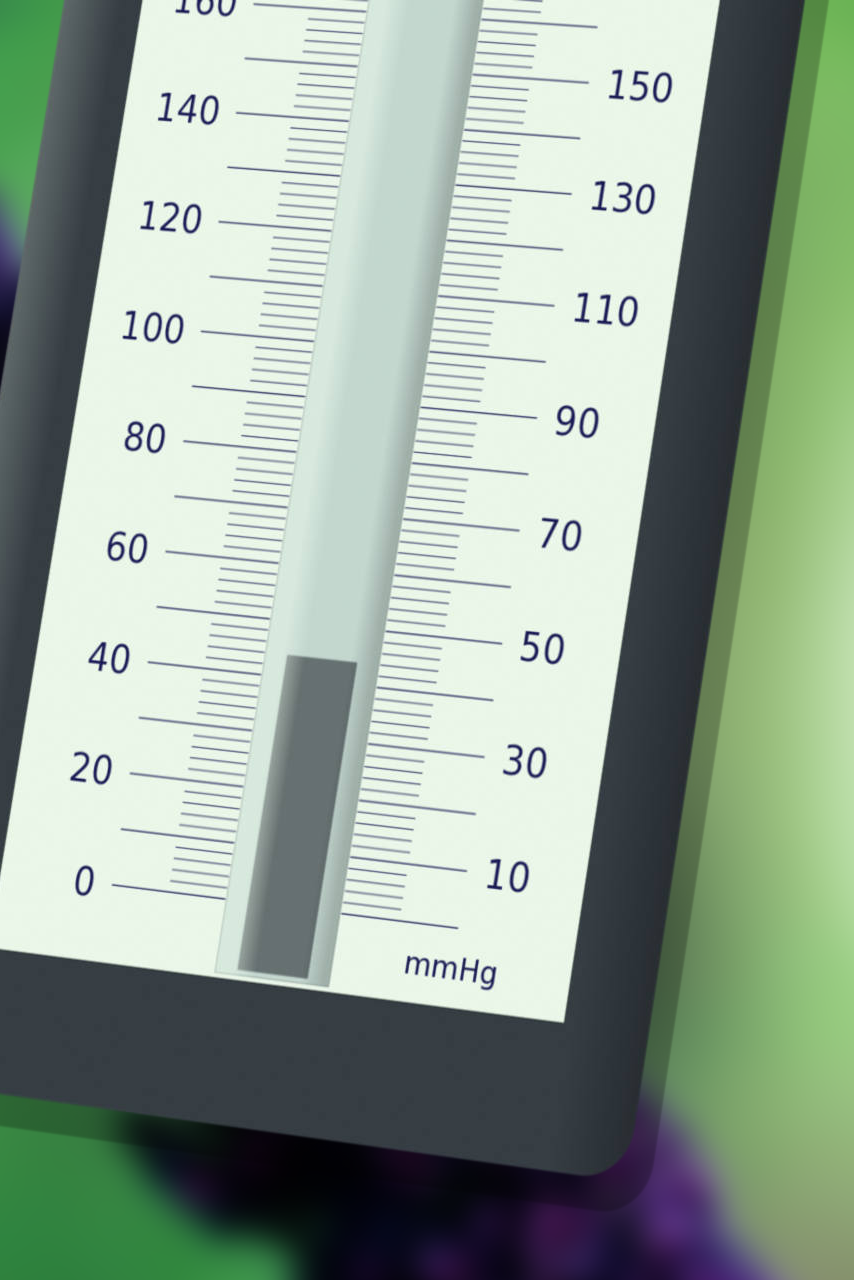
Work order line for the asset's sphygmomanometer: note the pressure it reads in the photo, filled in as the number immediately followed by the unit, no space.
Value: 44mmHg
